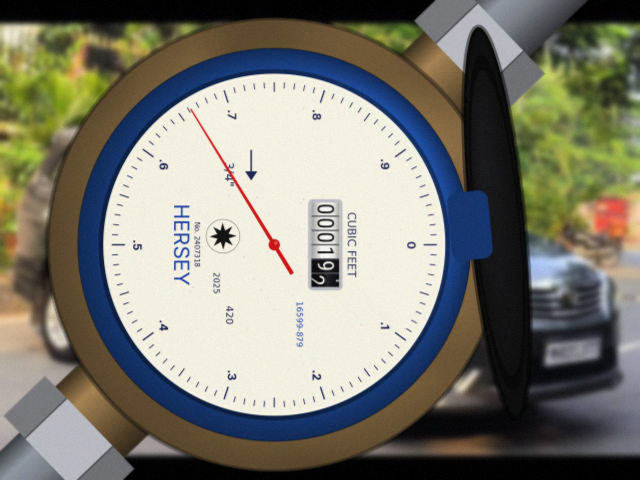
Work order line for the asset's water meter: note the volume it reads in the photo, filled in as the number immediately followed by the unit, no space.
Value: 191.66ft³
